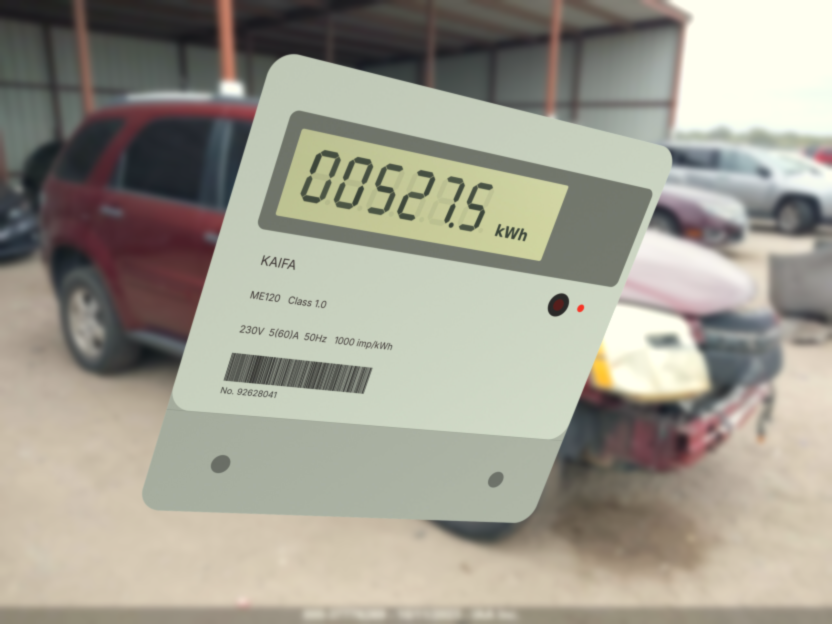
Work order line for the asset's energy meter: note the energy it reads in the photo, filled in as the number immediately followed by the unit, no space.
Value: 527.5kWh
